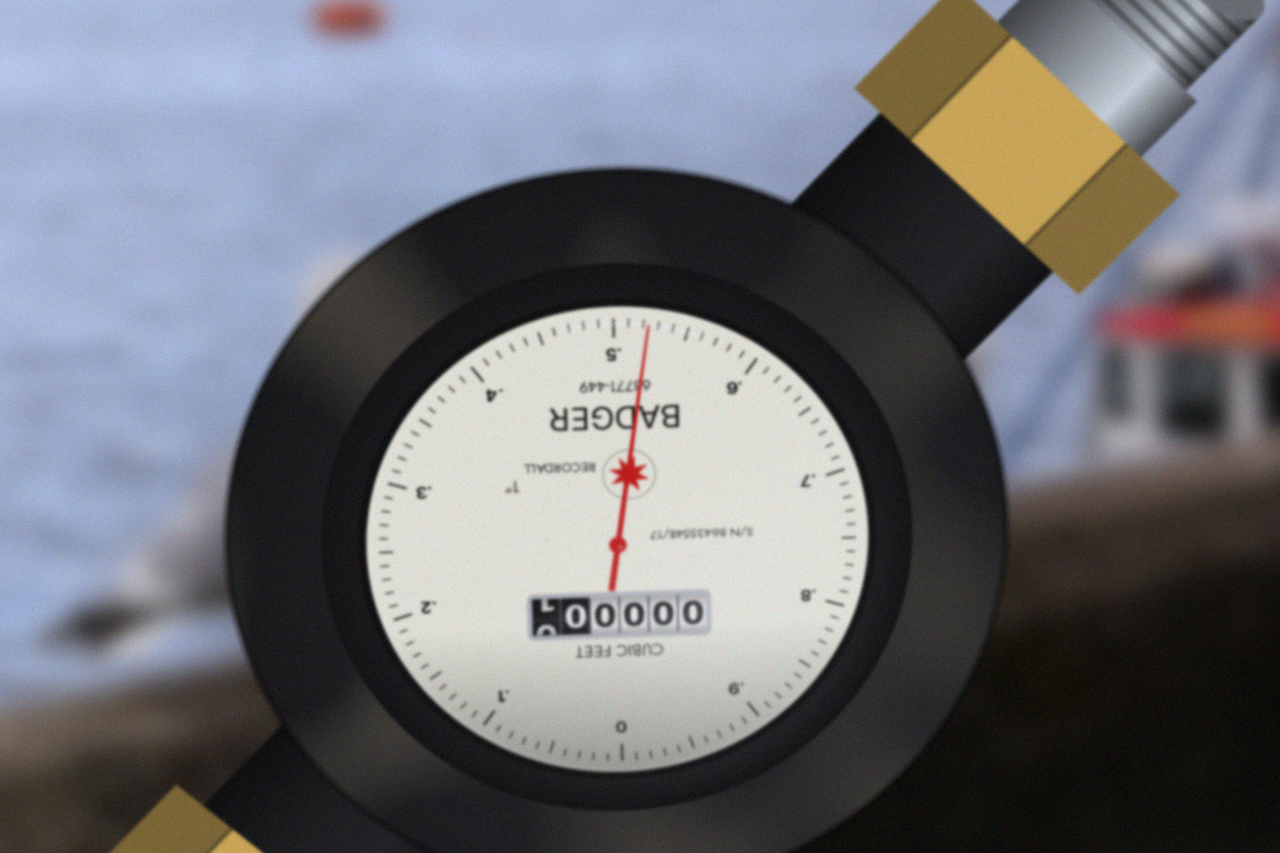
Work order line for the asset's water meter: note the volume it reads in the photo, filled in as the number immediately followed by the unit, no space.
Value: 0.52ft³
